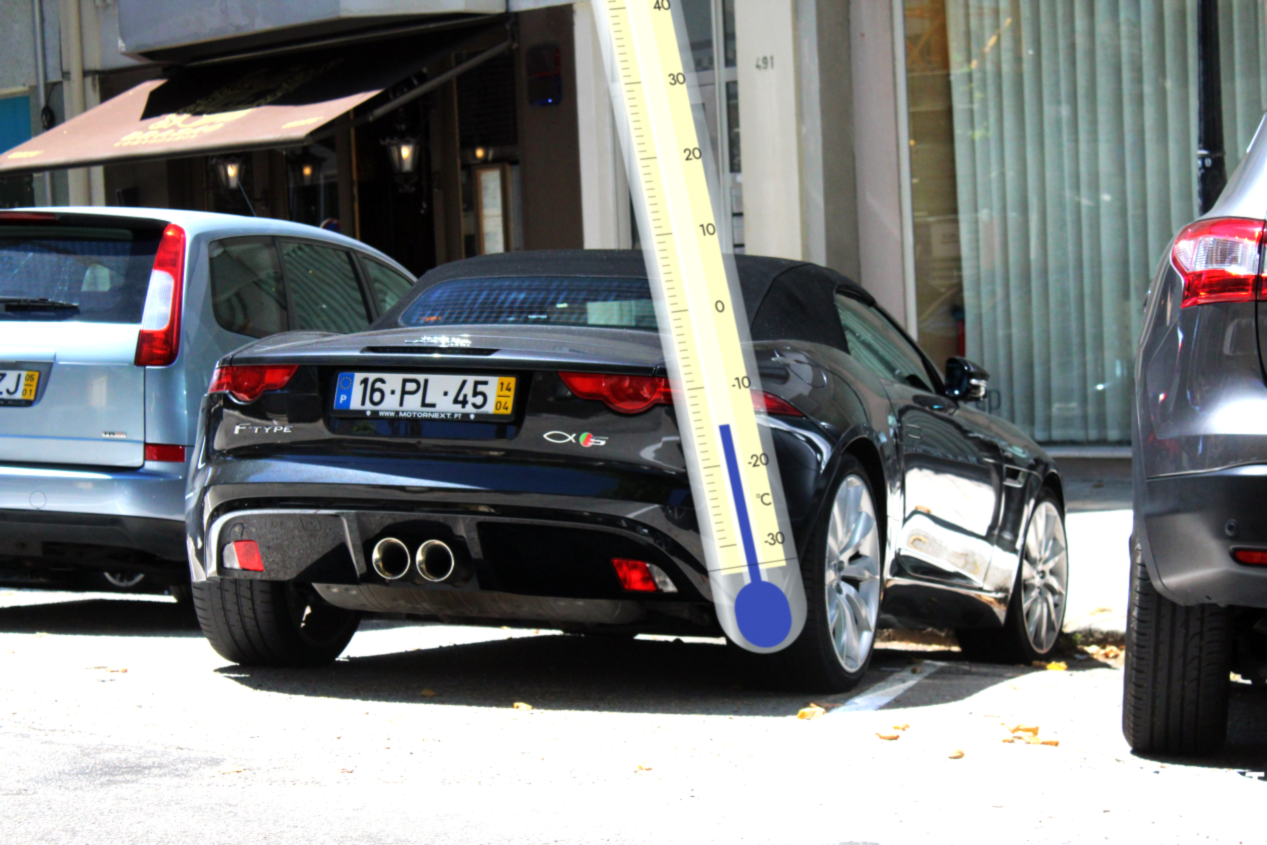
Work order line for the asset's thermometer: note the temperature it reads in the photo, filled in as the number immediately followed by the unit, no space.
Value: -15°C
